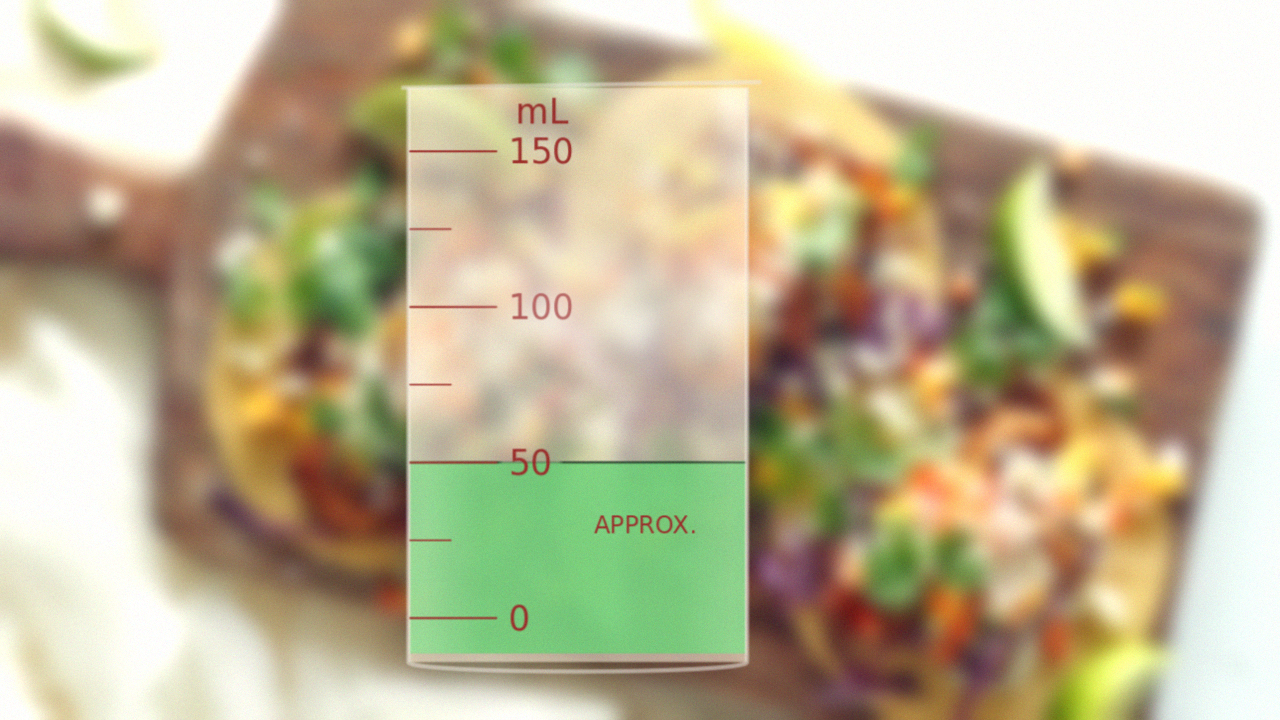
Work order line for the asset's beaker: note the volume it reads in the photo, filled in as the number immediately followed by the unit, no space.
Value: 50mL
